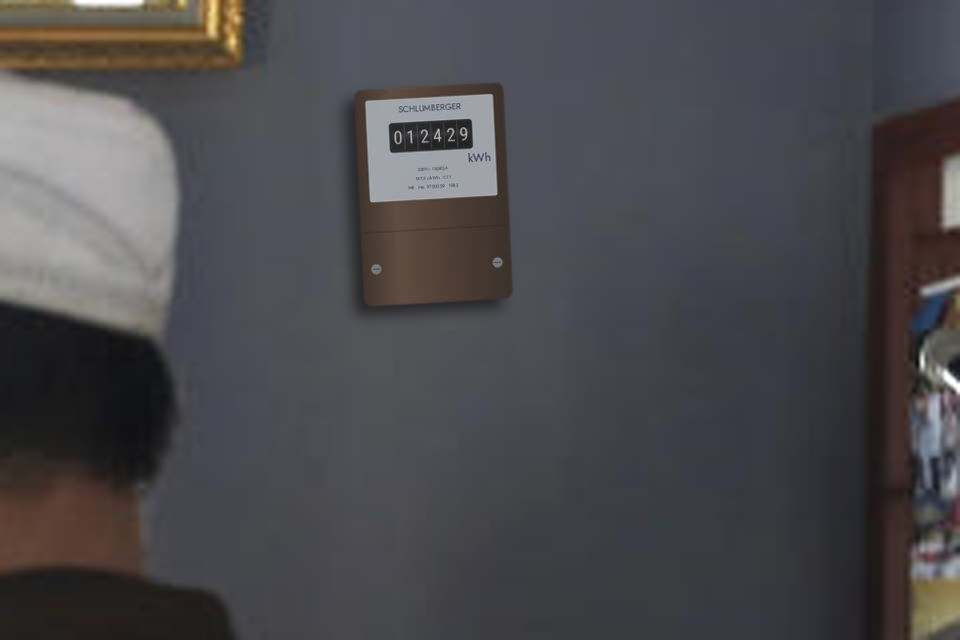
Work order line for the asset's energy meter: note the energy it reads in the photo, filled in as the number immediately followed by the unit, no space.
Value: 12429kWh
